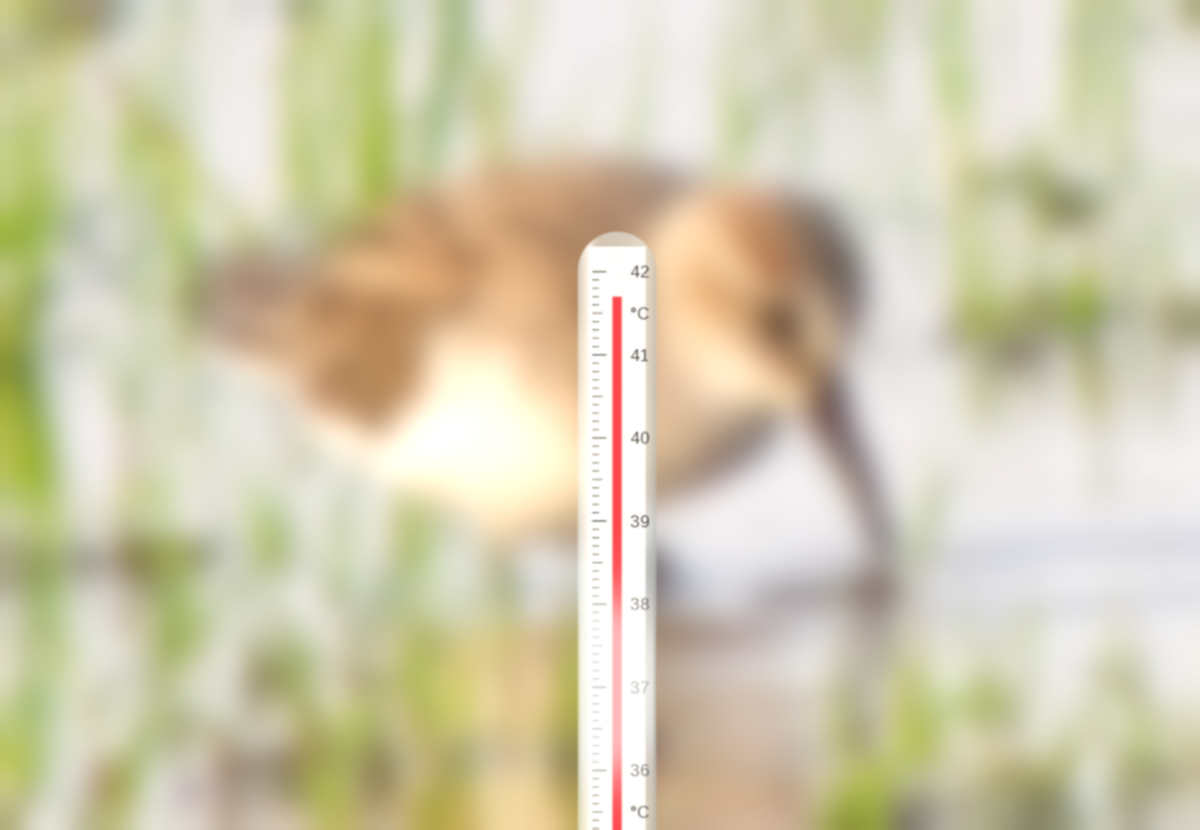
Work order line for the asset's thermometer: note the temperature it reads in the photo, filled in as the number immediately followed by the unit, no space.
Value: 41.7°C
